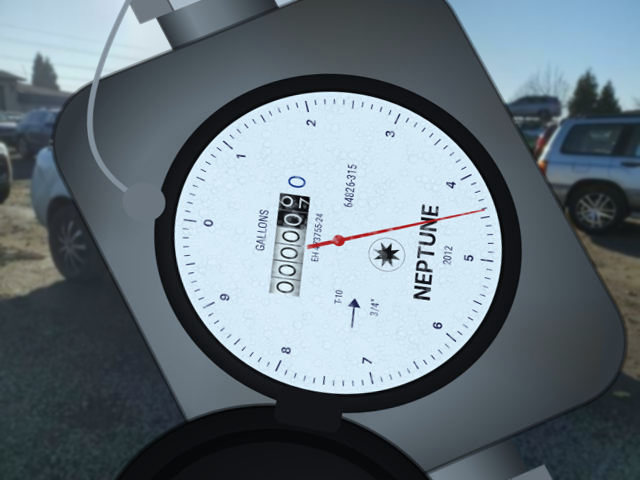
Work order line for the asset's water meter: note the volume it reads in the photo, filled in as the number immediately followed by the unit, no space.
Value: 64.4gal
